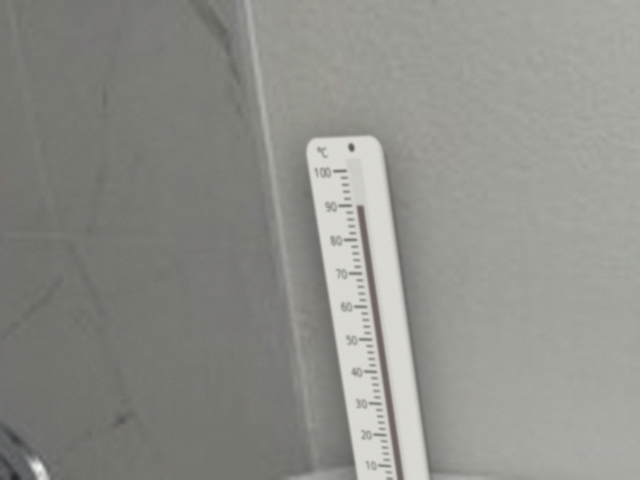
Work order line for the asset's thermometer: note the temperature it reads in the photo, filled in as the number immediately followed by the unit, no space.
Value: 90°C
